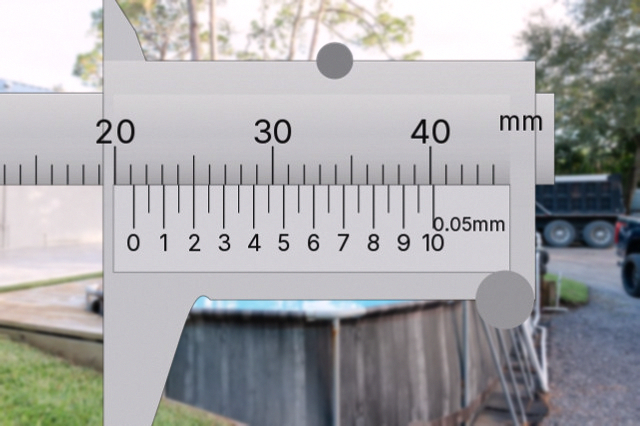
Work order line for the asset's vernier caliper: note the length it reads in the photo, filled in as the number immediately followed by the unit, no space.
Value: 21.2mm
